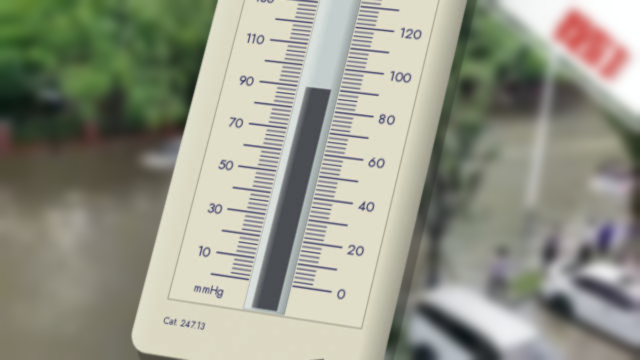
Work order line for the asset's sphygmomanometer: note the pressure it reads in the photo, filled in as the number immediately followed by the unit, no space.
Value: 90mmHg
